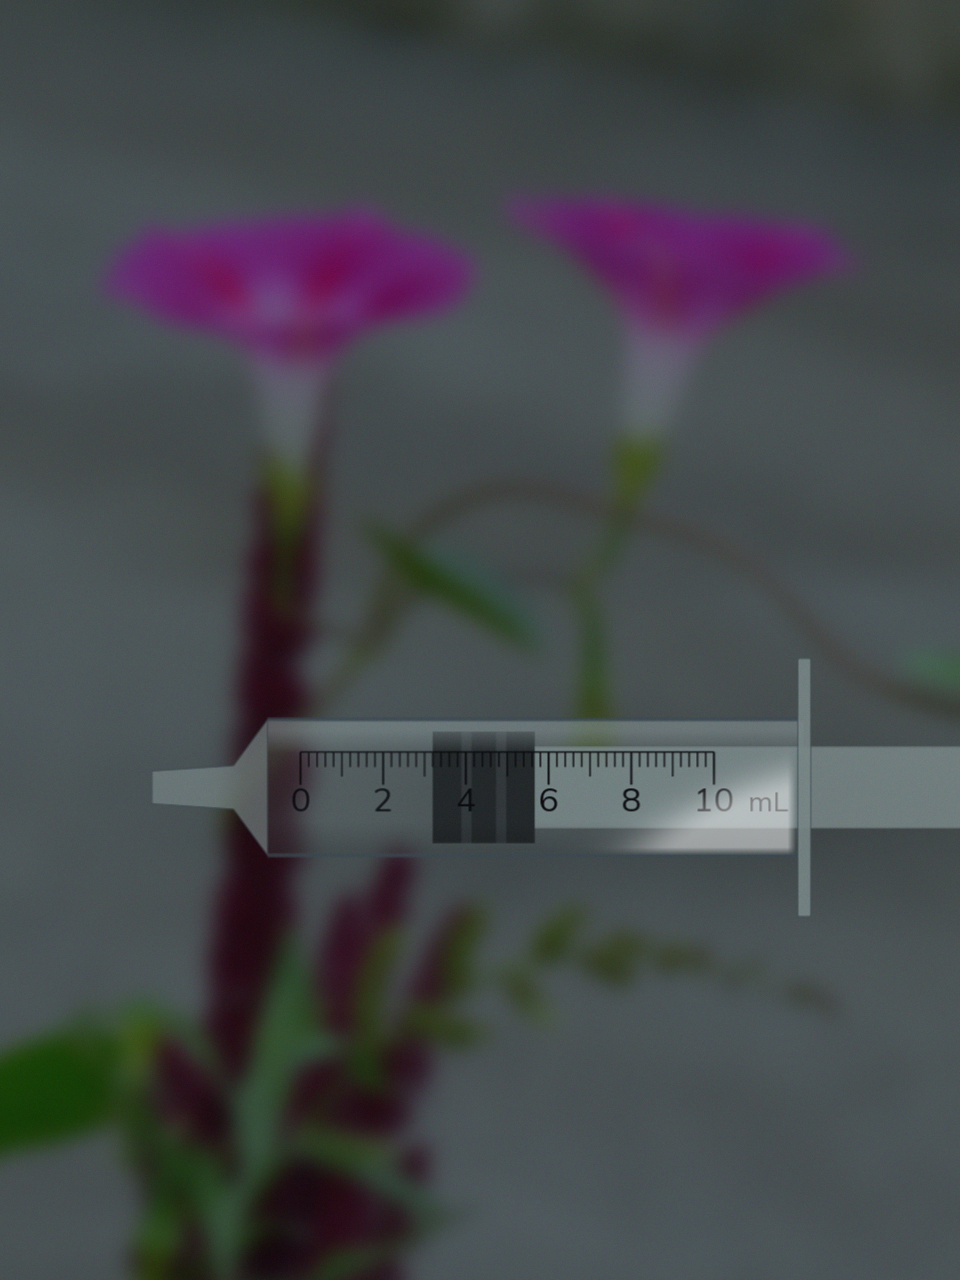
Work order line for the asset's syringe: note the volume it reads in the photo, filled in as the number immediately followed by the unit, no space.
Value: 3.2mL
